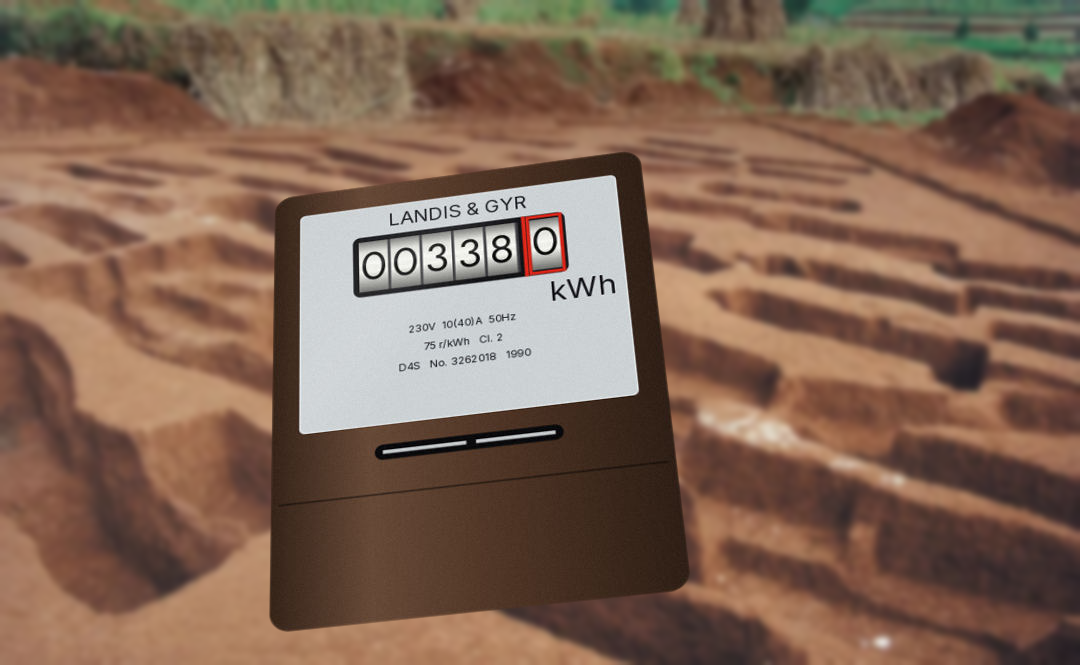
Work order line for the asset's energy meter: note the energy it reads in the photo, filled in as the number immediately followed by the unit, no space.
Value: 338.0kWh
